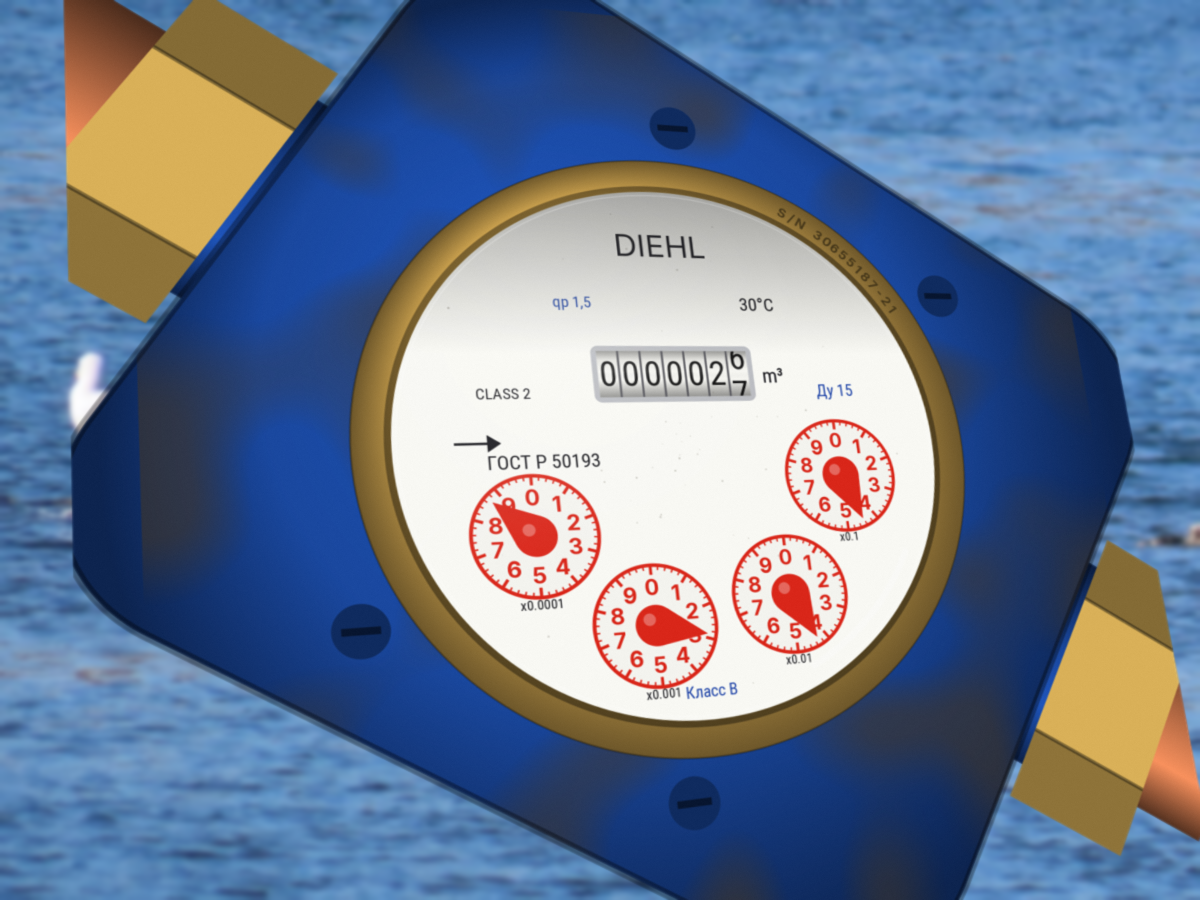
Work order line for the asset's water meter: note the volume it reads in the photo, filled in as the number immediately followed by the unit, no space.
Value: 26.4428m³
